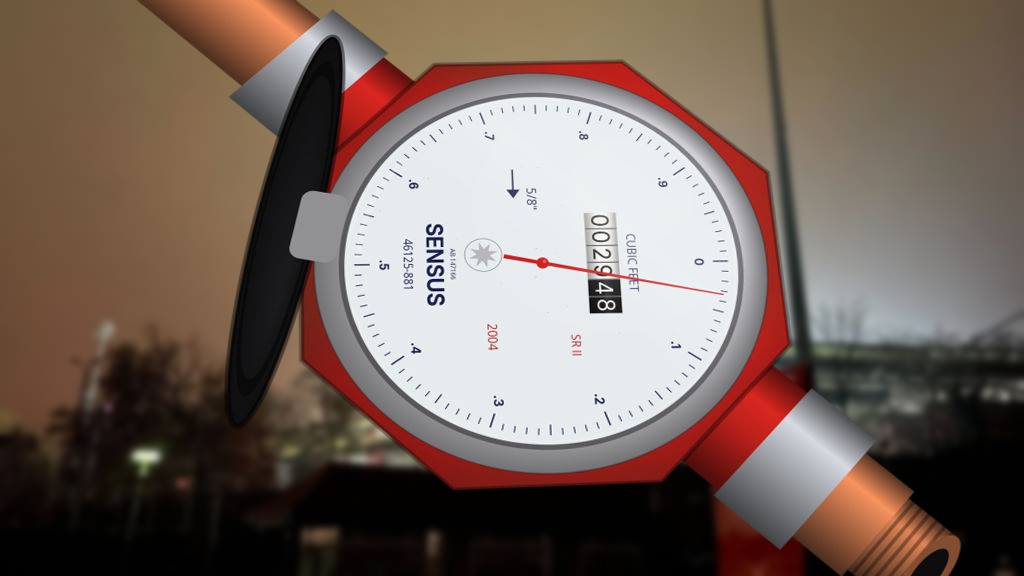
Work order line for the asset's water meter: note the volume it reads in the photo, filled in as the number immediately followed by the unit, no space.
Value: 2948.03ft³
